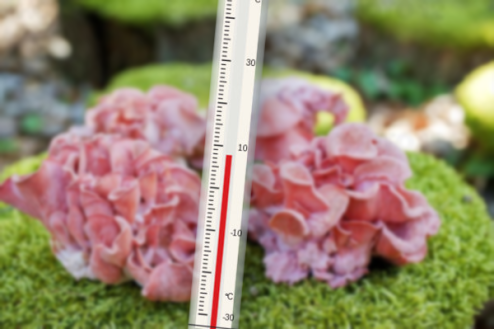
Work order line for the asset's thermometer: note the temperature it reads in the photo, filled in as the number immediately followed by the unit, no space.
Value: 8°C
